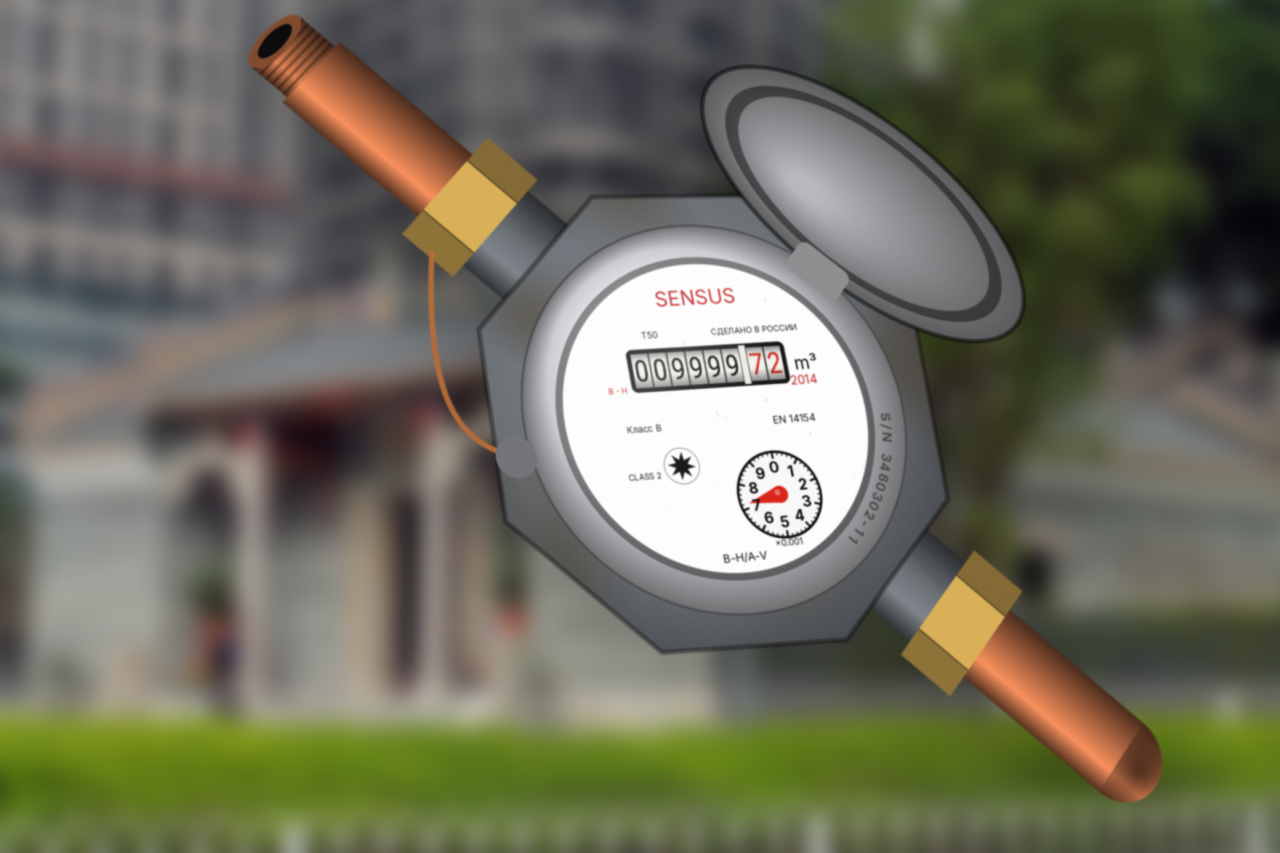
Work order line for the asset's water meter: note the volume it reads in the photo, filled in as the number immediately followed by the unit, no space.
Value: 9999.727m³
